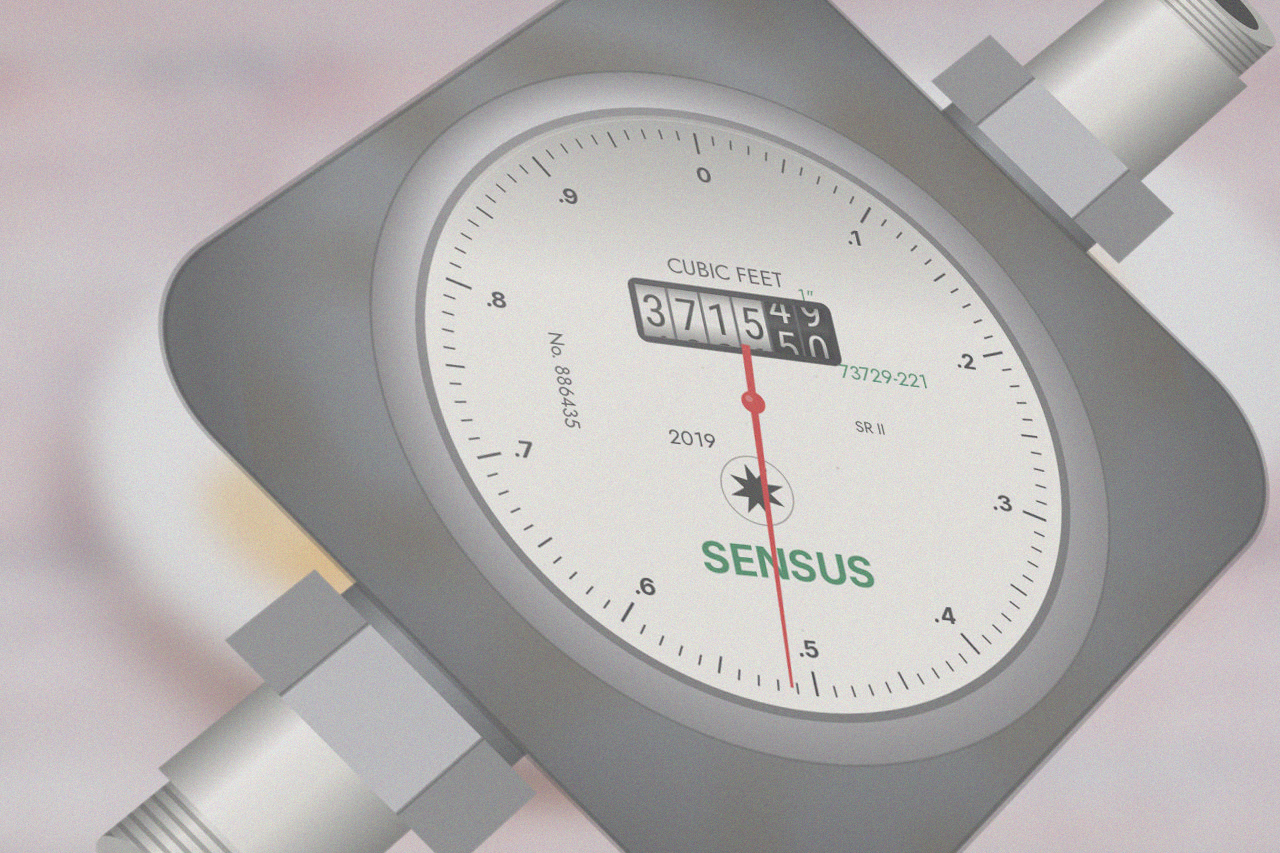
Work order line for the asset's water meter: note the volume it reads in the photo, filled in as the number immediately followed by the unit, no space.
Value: 371549.51ft³
